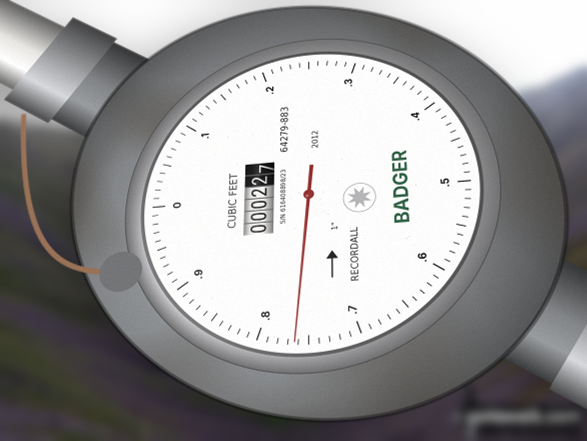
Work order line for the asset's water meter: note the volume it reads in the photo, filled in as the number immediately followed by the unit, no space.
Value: 226.76ft³
